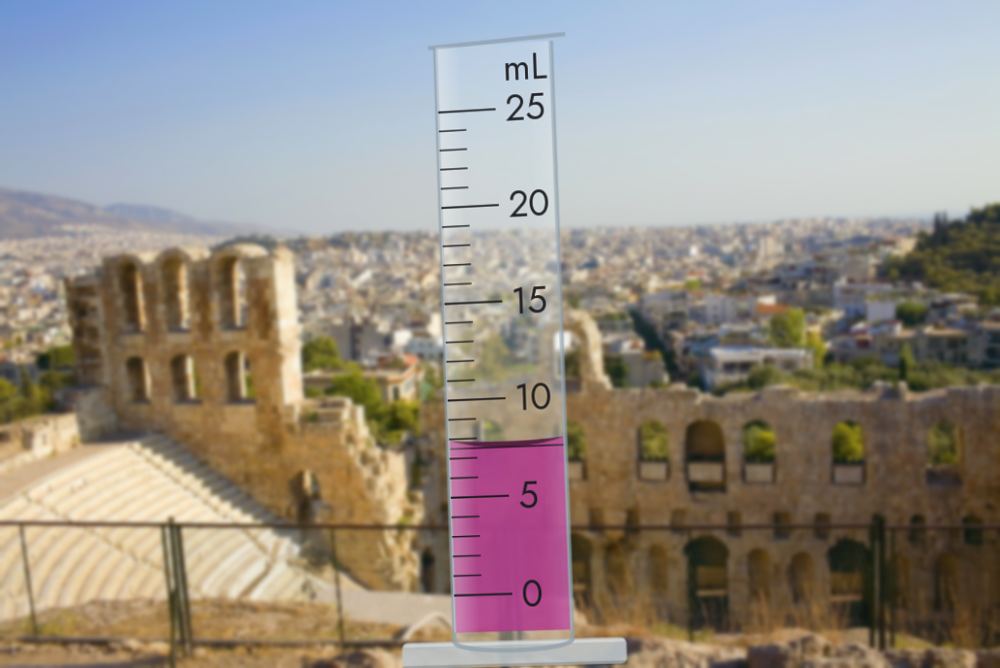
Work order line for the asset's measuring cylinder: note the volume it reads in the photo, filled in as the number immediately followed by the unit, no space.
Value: 7.5mL
